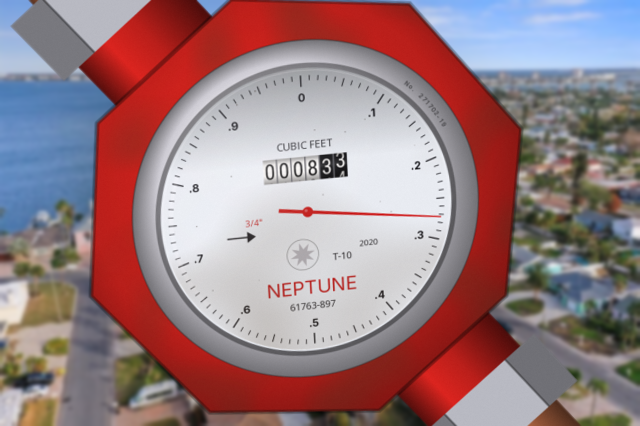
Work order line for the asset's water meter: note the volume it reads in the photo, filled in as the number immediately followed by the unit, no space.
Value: 833.27ft³
